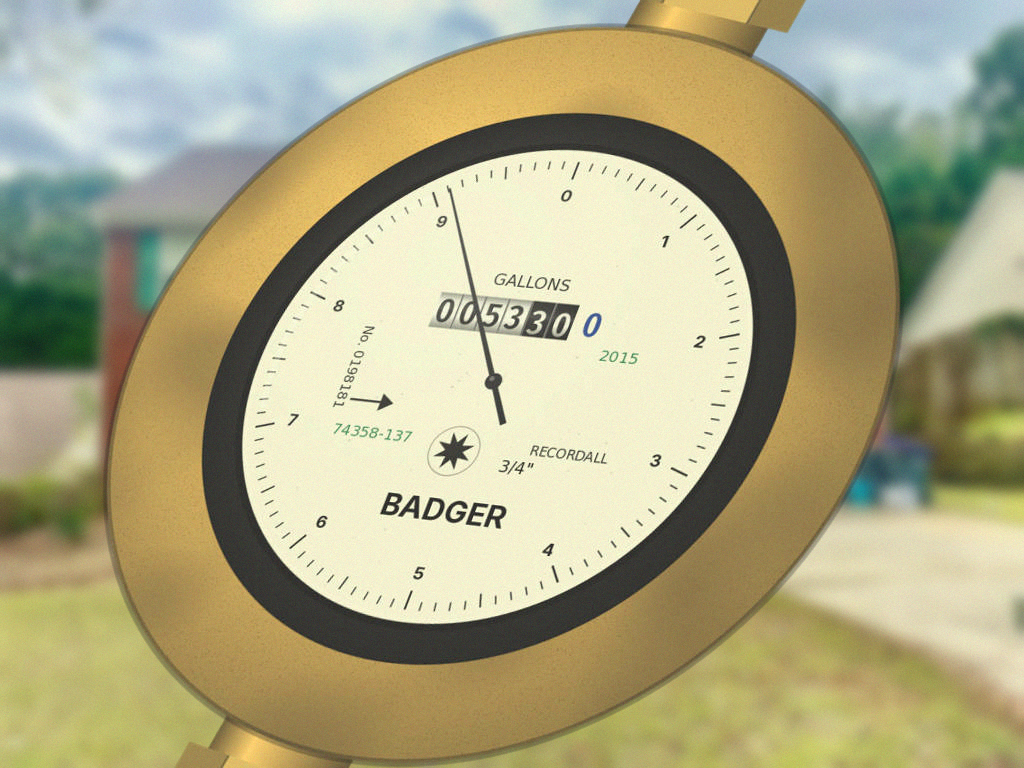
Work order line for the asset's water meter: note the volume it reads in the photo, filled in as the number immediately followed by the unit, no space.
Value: 53299.1gal
